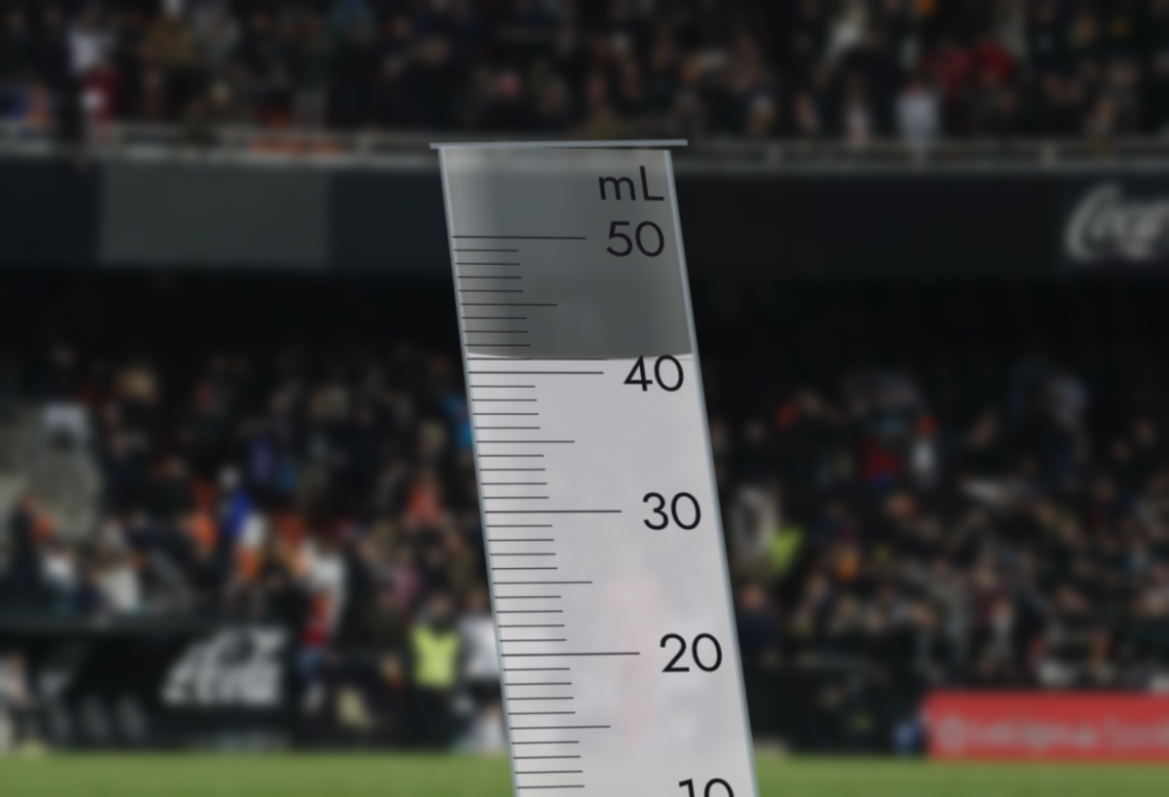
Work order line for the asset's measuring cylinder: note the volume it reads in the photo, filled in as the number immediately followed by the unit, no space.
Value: 41mL
